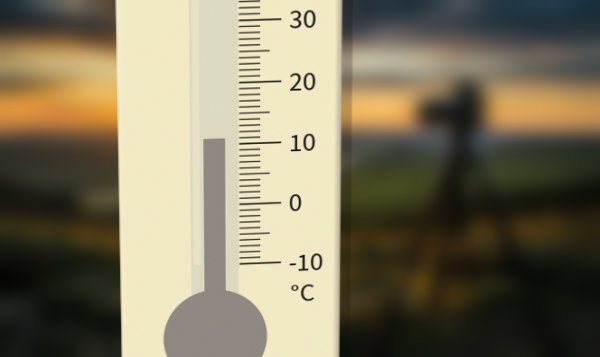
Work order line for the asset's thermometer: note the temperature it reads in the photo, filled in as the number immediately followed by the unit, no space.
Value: 11°C
